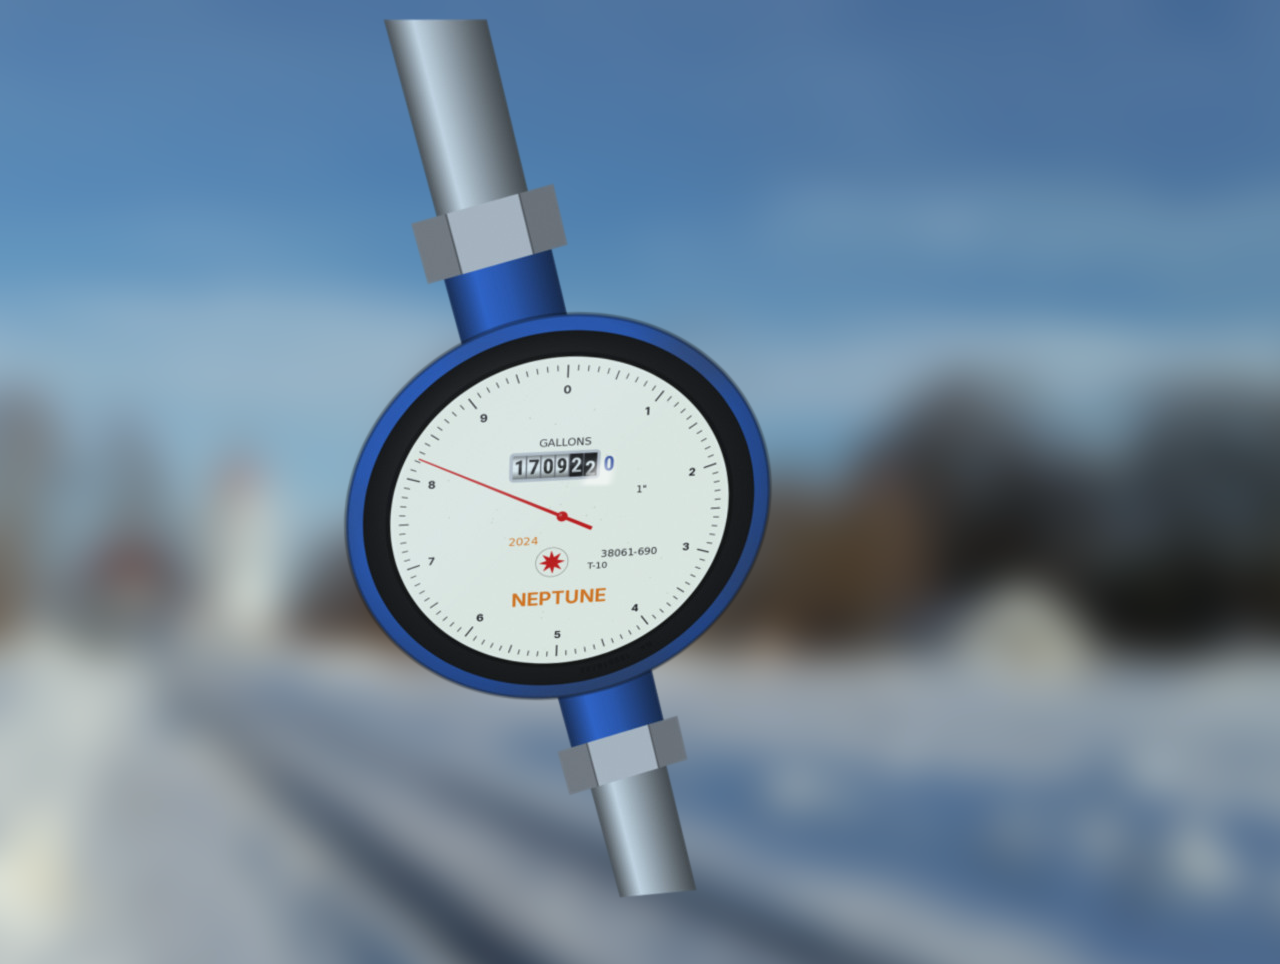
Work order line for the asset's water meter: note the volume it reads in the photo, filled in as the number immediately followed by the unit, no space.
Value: 1709218.2gal
